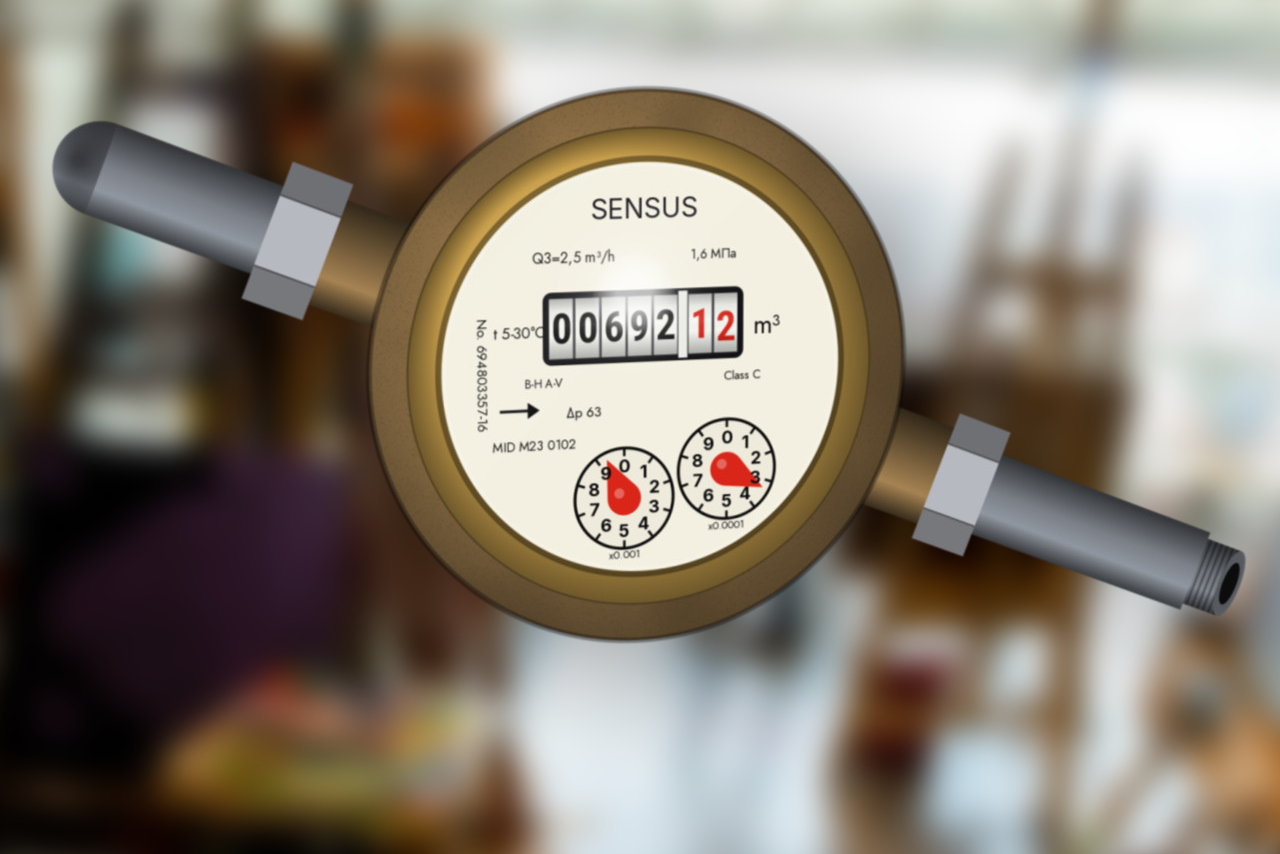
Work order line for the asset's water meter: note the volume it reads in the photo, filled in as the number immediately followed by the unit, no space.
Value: 692.1193m³
